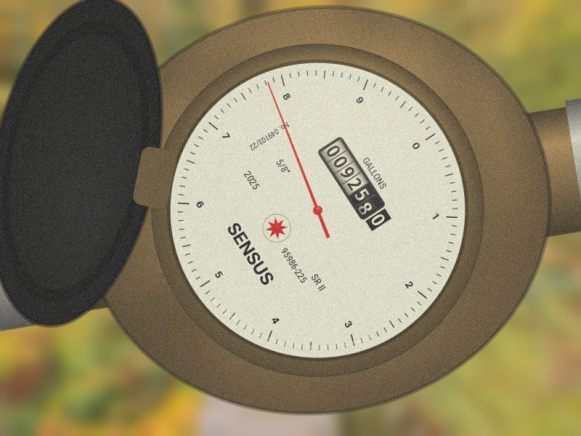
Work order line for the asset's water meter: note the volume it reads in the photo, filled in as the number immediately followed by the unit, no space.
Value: 92577.8gal
